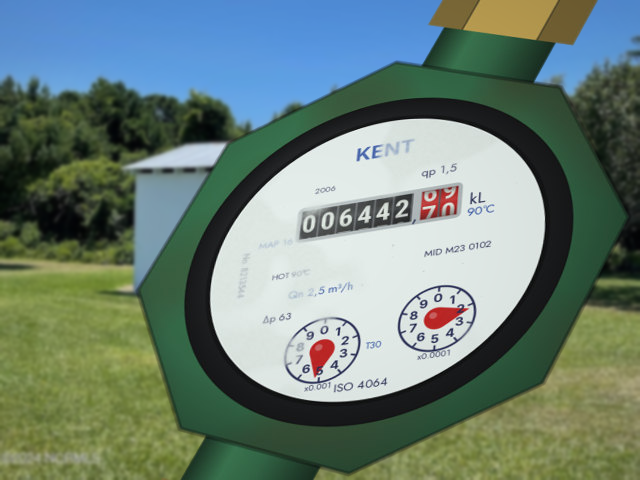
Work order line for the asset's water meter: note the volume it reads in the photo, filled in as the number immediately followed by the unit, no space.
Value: 6442.6952kL
